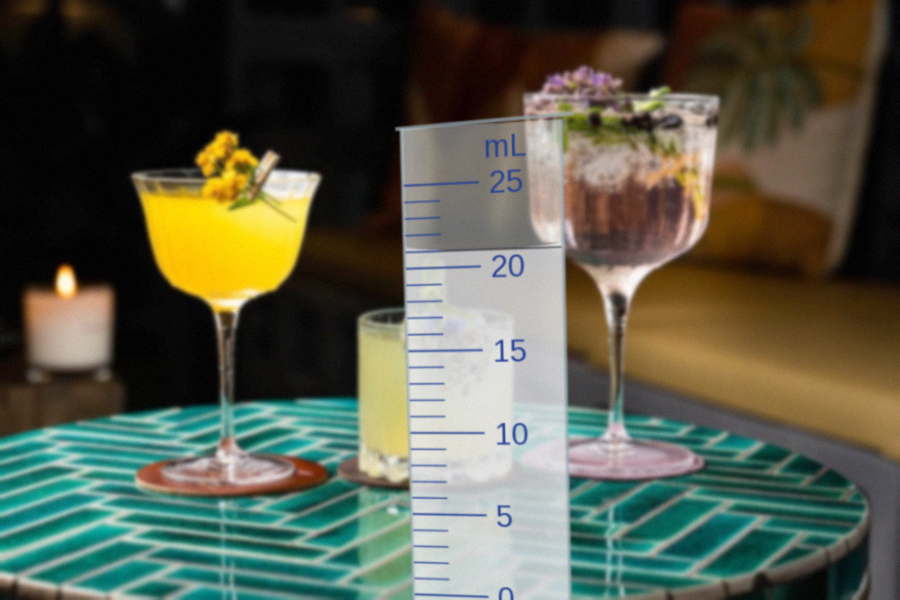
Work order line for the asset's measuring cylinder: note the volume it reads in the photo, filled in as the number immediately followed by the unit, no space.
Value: 21mL
